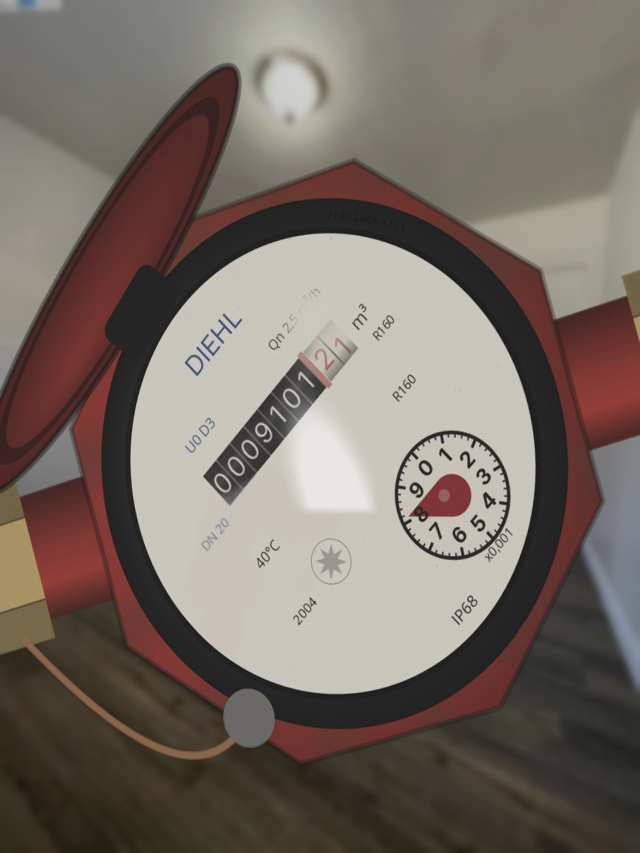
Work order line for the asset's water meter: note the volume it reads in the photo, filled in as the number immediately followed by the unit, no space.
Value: 9101.208m³
